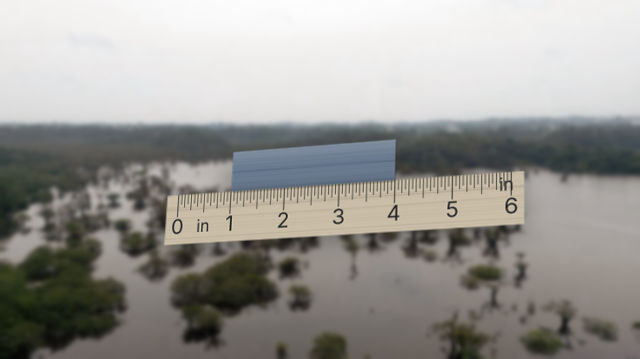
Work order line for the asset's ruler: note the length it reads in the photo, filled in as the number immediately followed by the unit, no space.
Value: 3in
